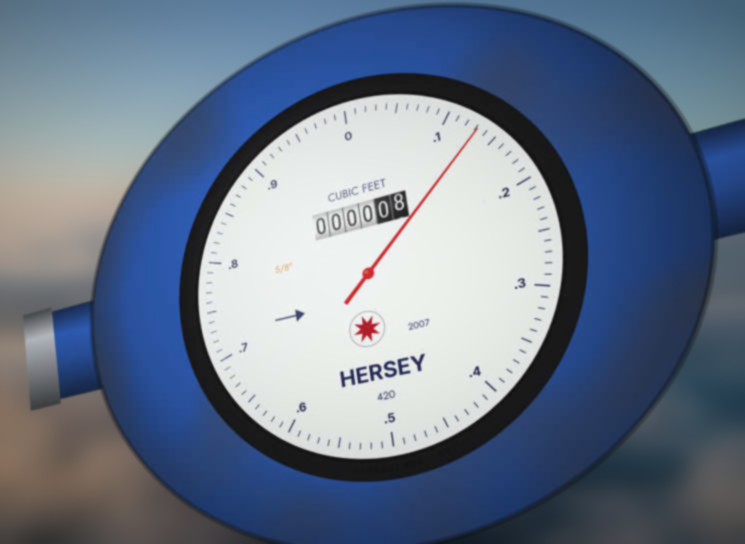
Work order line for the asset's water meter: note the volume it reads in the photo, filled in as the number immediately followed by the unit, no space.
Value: 8.13ft³
